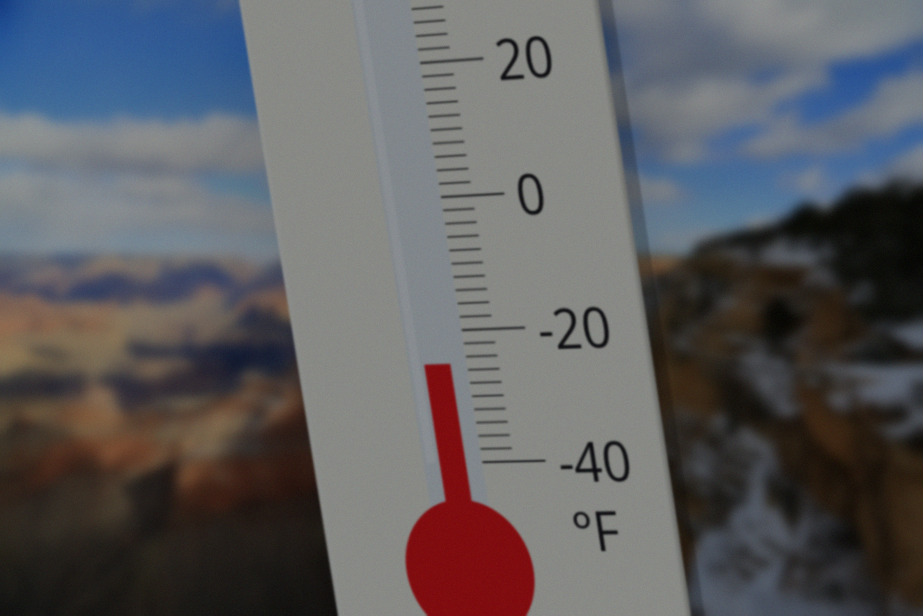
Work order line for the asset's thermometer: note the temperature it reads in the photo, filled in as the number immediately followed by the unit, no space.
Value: -25°F
